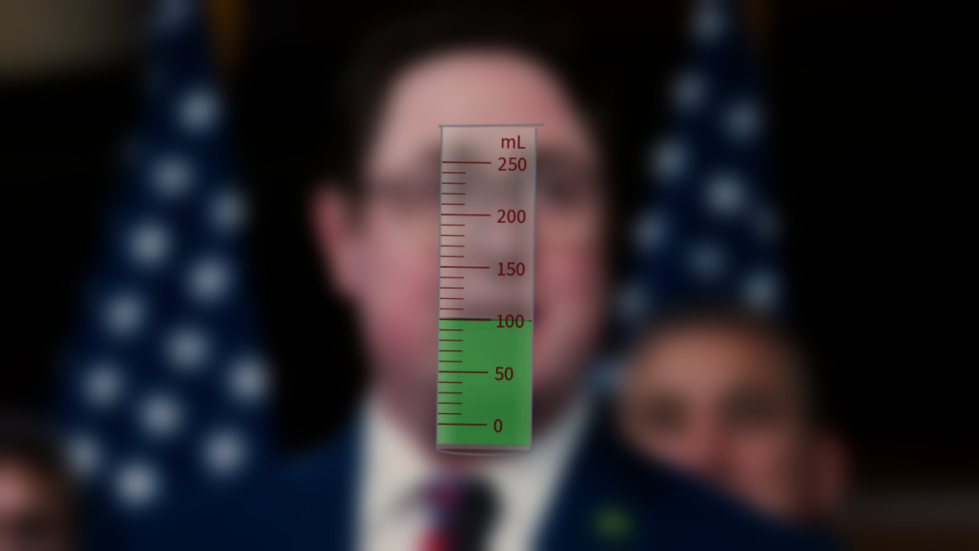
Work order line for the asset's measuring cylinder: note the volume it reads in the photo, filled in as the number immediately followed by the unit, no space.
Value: 100mL
